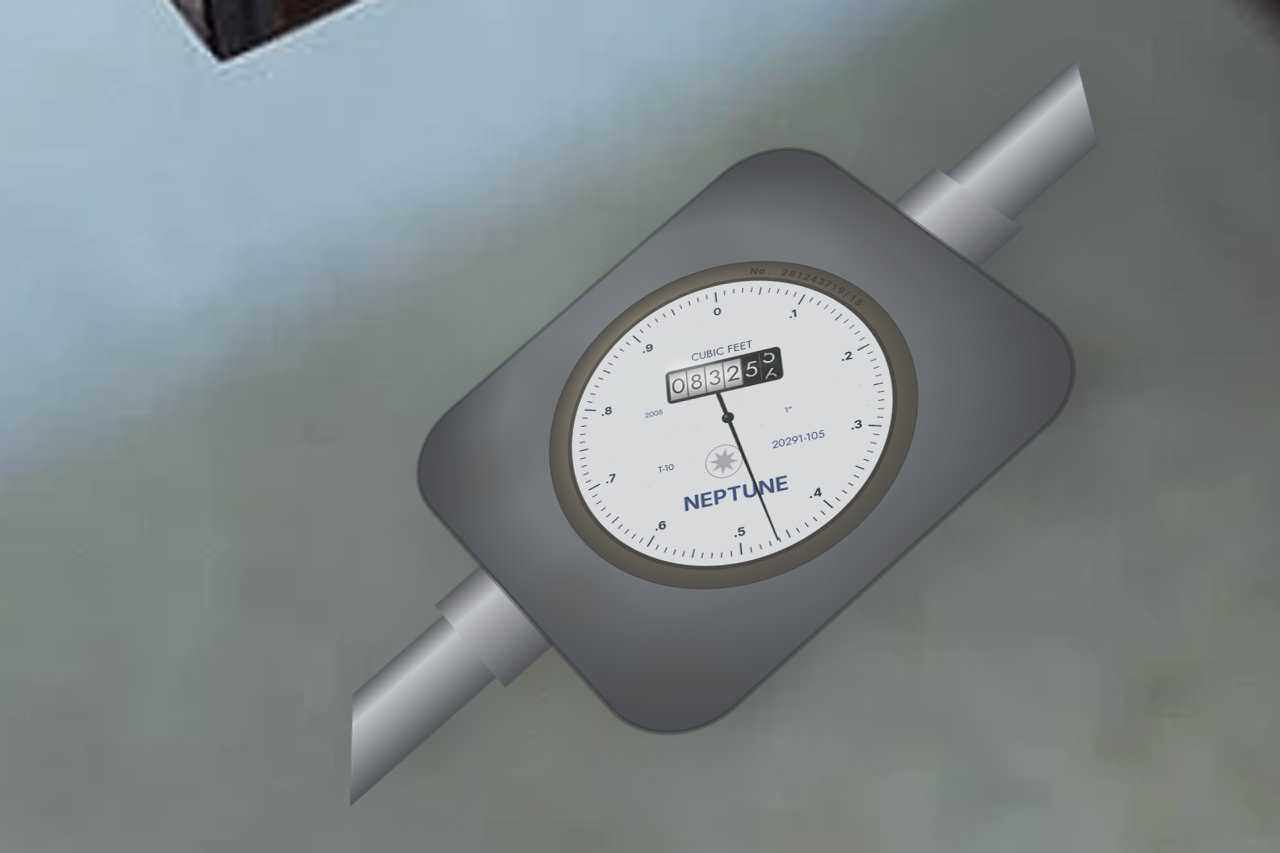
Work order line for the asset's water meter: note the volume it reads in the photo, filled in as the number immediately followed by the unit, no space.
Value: 83255.46ft³
